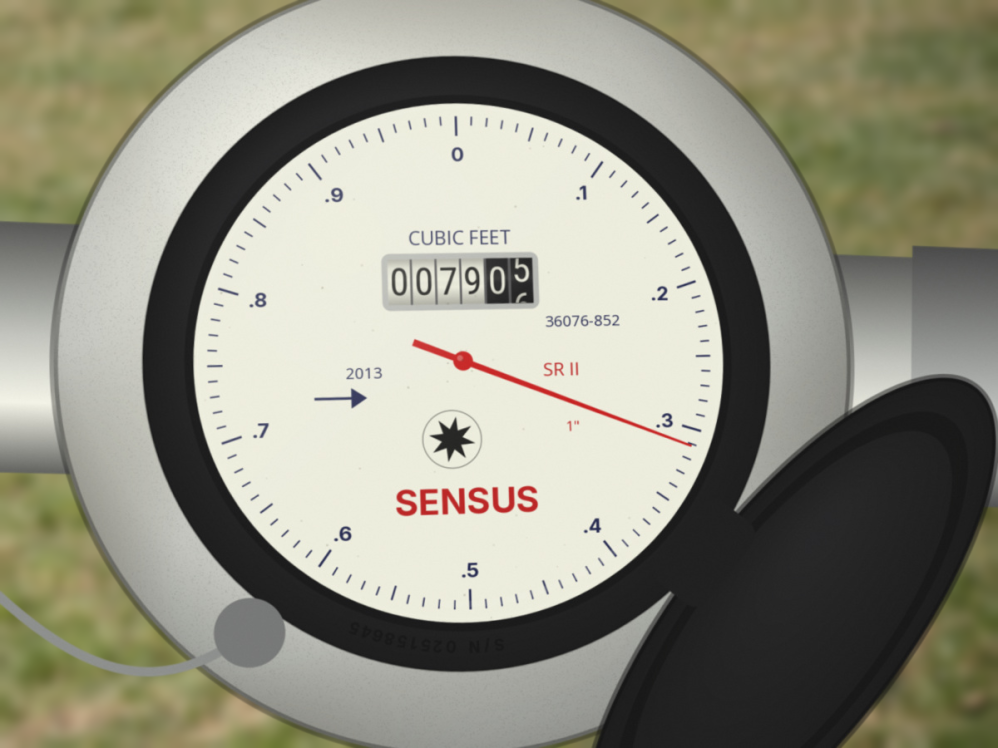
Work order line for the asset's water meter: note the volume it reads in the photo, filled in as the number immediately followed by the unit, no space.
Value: 7905.31ft³
